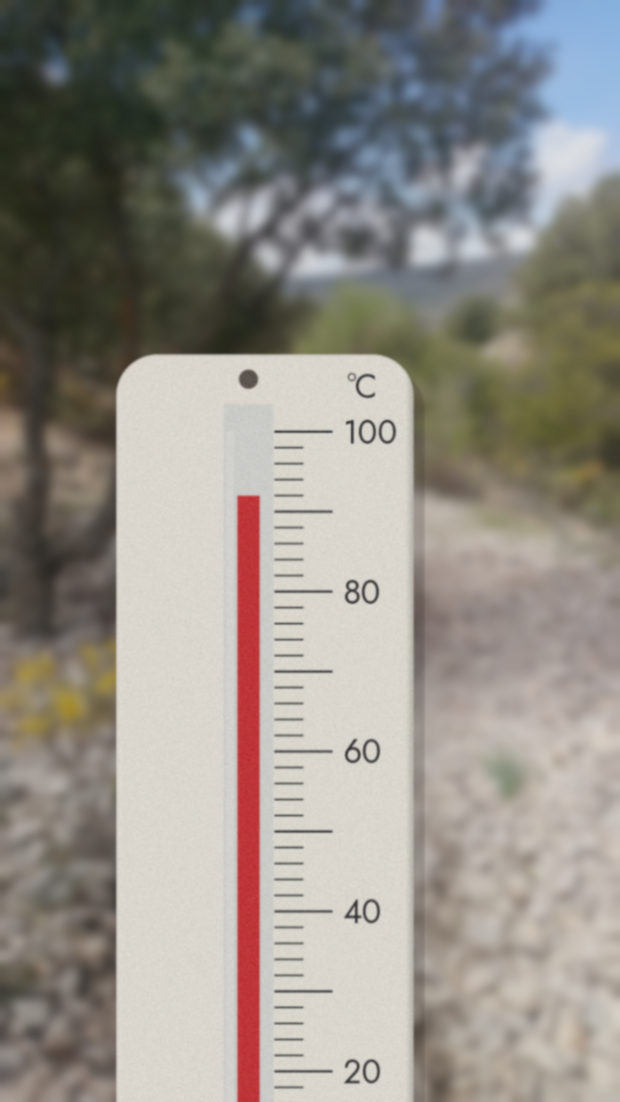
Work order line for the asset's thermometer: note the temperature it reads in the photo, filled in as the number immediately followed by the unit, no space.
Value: 92°C
